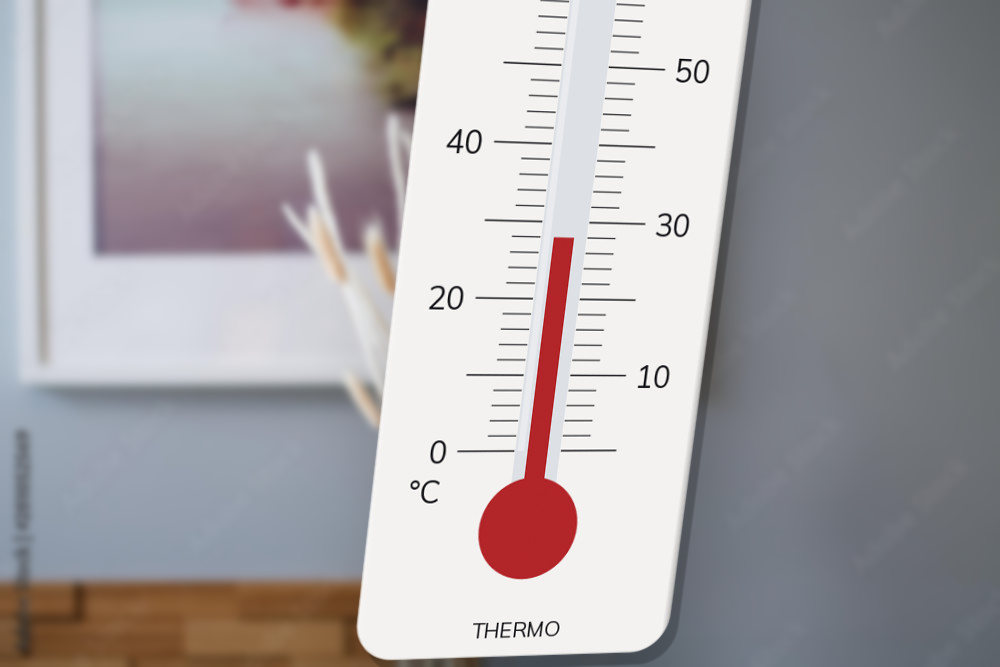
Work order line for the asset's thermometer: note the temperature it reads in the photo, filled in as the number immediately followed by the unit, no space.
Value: 28°C
